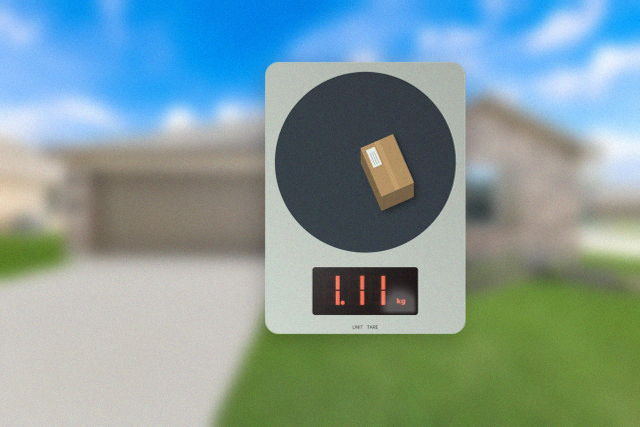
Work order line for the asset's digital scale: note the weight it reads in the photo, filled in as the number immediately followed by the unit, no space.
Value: 1.11kg
